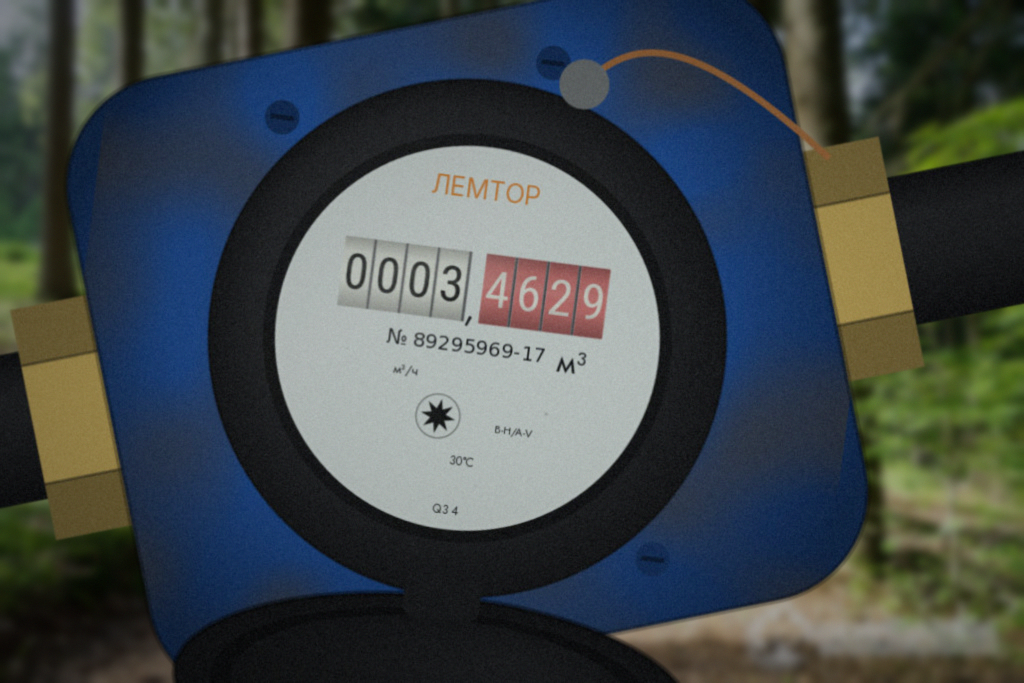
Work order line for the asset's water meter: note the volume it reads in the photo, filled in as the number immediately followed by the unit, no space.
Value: 3.4629m³
